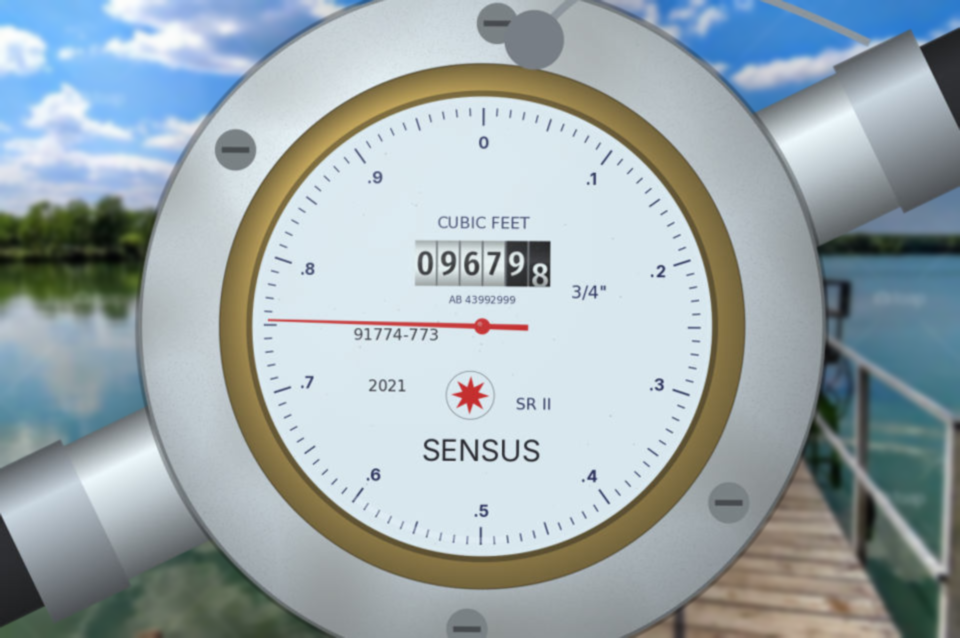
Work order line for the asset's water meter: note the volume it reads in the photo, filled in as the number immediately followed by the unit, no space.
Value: 96797.75ft³
